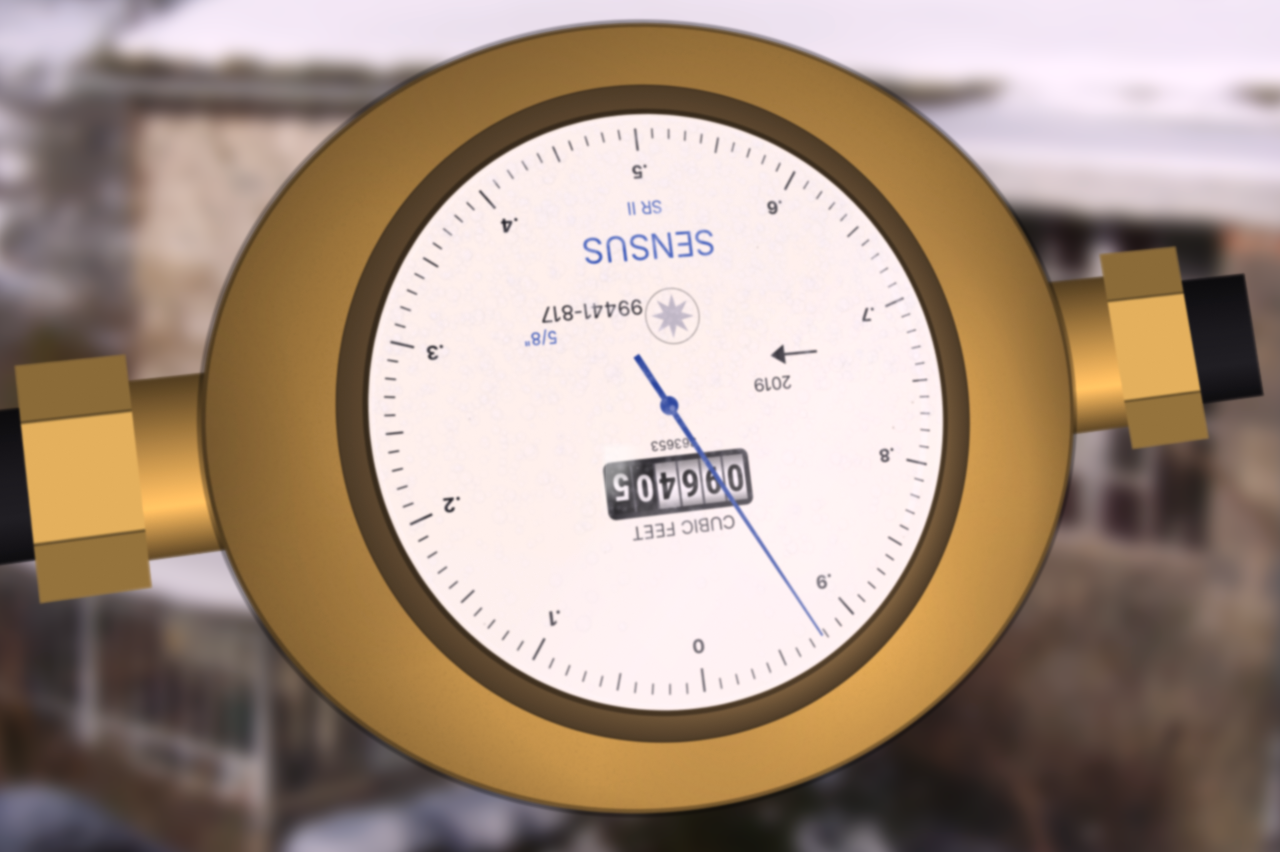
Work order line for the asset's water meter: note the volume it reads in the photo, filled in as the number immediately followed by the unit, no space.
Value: 96404.92ft³
